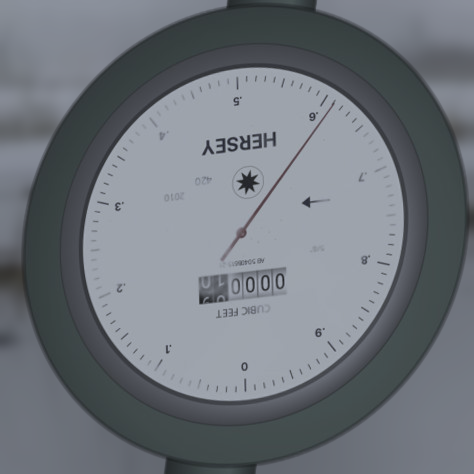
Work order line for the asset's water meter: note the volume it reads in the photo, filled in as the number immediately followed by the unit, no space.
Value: 9.61ft³
